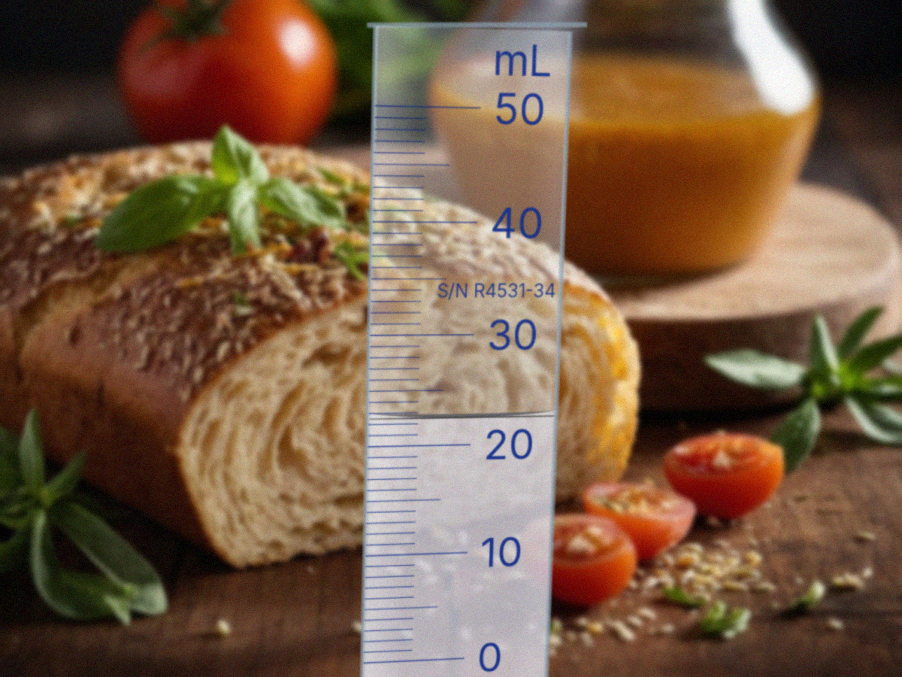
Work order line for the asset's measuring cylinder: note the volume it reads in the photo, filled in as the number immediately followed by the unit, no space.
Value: 22.5mL
